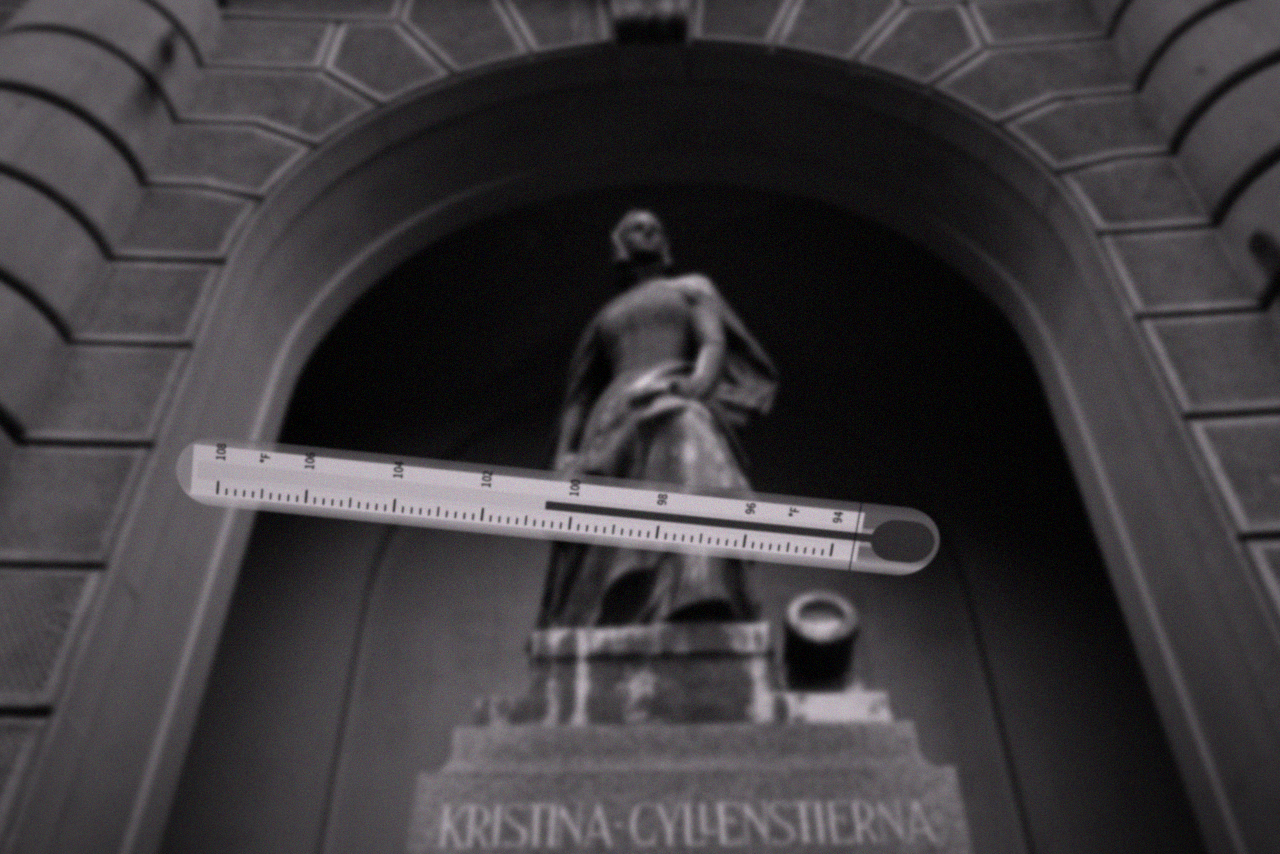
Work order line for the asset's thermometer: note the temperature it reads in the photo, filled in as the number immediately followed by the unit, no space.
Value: 100.6°F
